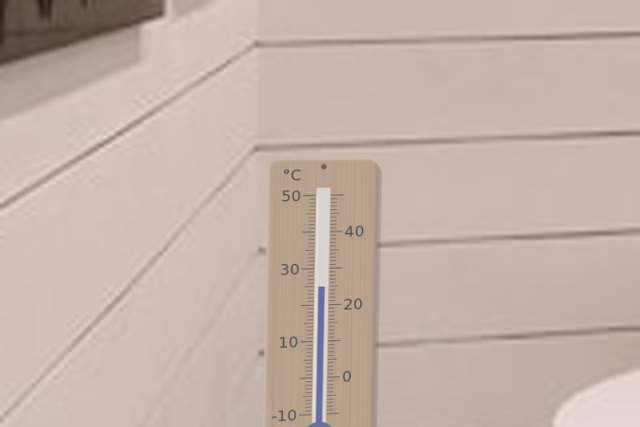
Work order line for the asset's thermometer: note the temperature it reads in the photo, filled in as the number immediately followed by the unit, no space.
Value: 25°C
